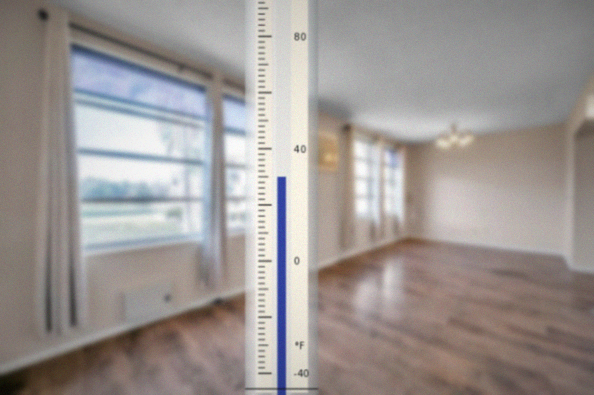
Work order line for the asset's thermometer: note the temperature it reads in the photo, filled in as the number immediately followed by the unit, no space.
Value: 30°F
